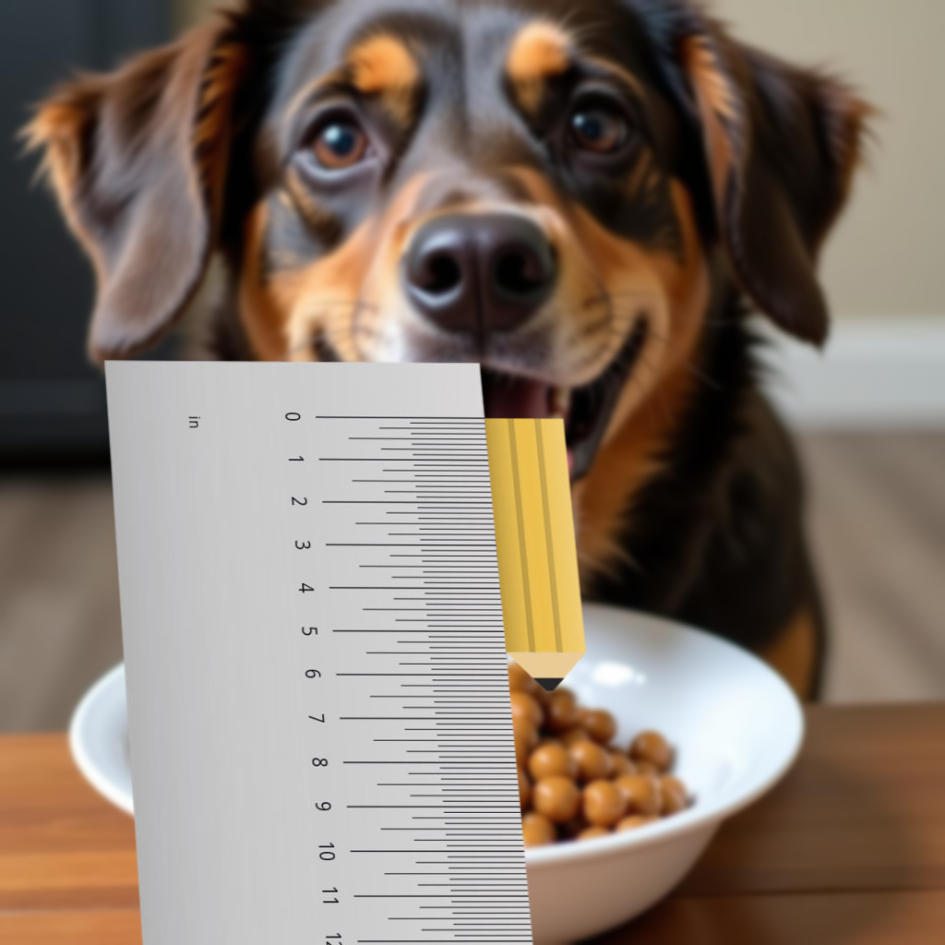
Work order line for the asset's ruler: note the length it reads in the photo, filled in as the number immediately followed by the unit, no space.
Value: 6.375in
